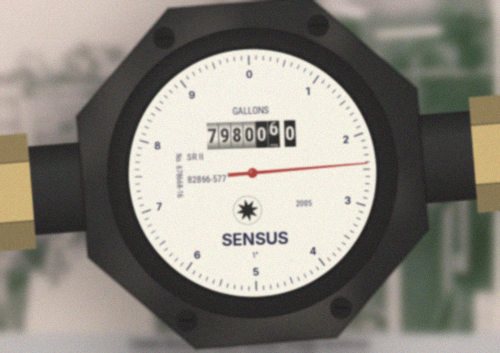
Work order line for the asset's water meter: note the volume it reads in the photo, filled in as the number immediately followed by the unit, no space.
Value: 7980062.4gal
